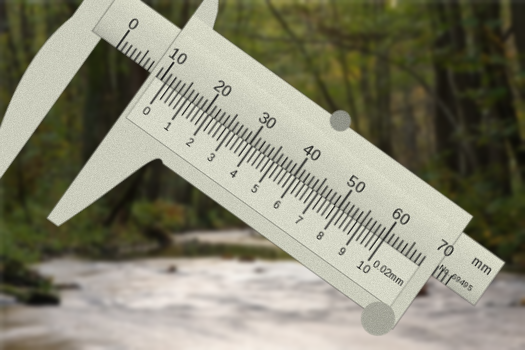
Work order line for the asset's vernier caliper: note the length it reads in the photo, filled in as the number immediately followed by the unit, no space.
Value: 11.0mm
